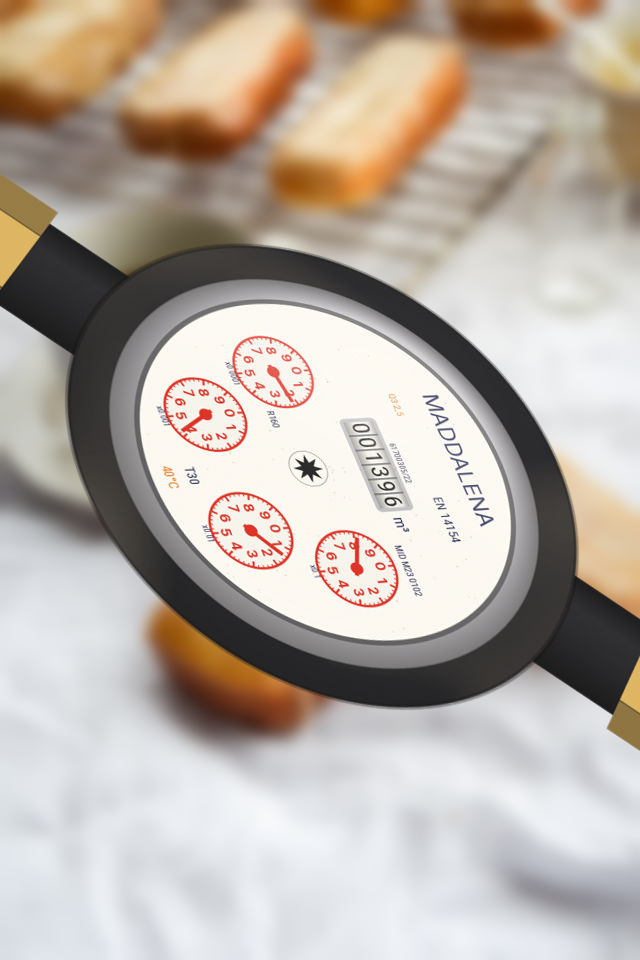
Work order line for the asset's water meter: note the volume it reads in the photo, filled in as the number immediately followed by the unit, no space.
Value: 1396.8142m³
